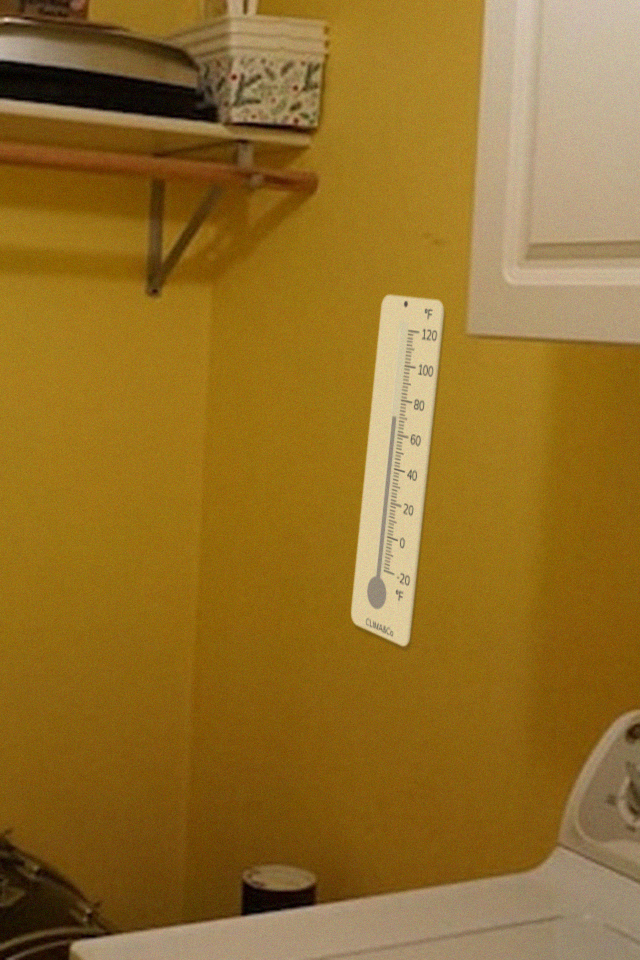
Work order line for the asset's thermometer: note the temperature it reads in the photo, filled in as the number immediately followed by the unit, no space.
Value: 70°F
